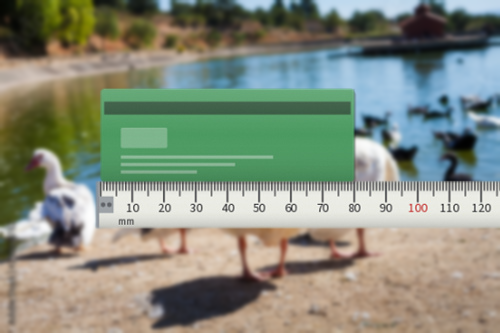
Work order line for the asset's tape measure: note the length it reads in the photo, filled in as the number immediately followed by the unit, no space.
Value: 80mm
